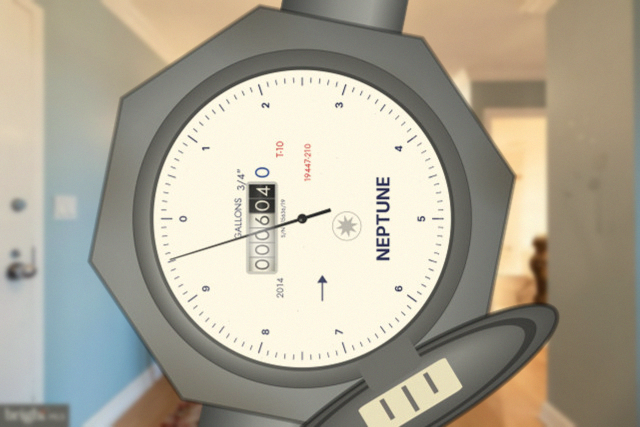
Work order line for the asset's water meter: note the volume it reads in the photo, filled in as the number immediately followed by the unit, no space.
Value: 6039.5gal
